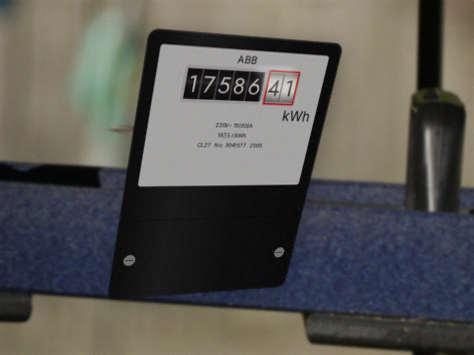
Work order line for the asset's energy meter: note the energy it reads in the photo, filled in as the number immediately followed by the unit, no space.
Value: 17586.41kWh
